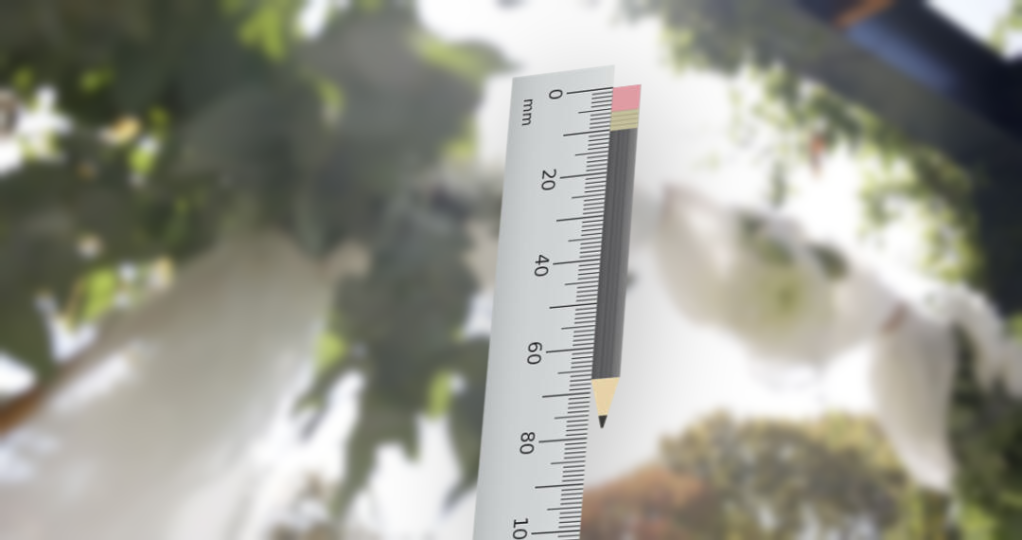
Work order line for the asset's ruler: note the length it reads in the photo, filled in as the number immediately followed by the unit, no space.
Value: 78mm
